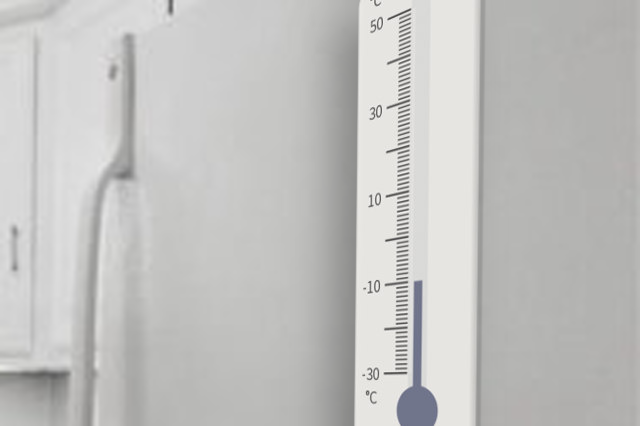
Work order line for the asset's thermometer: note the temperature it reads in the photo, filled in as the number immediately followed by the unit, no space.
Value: -10°C
